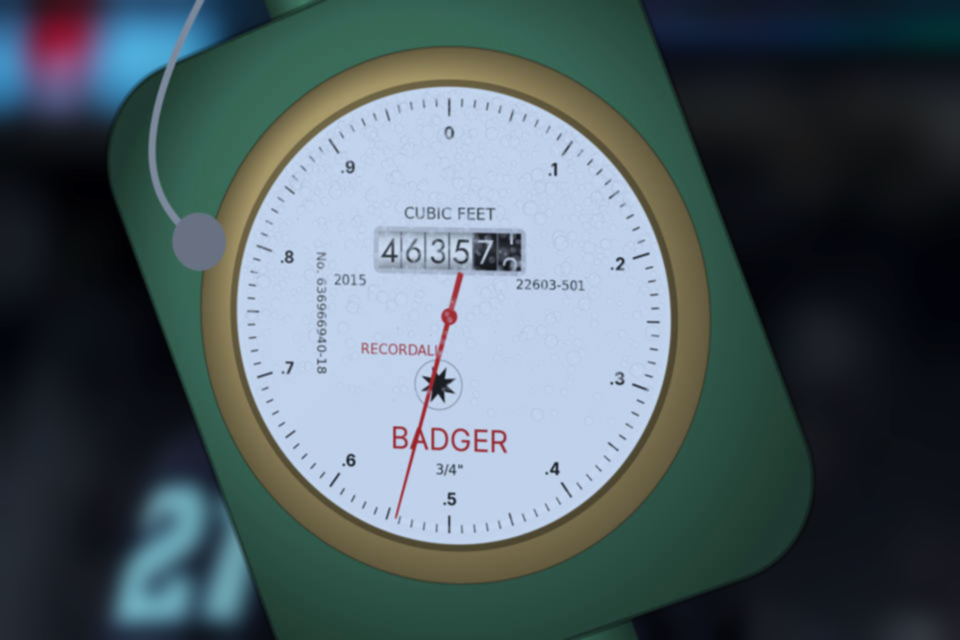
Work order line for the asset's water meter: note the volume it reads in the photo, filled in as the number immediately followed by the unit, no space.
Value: 463571.54ft³
